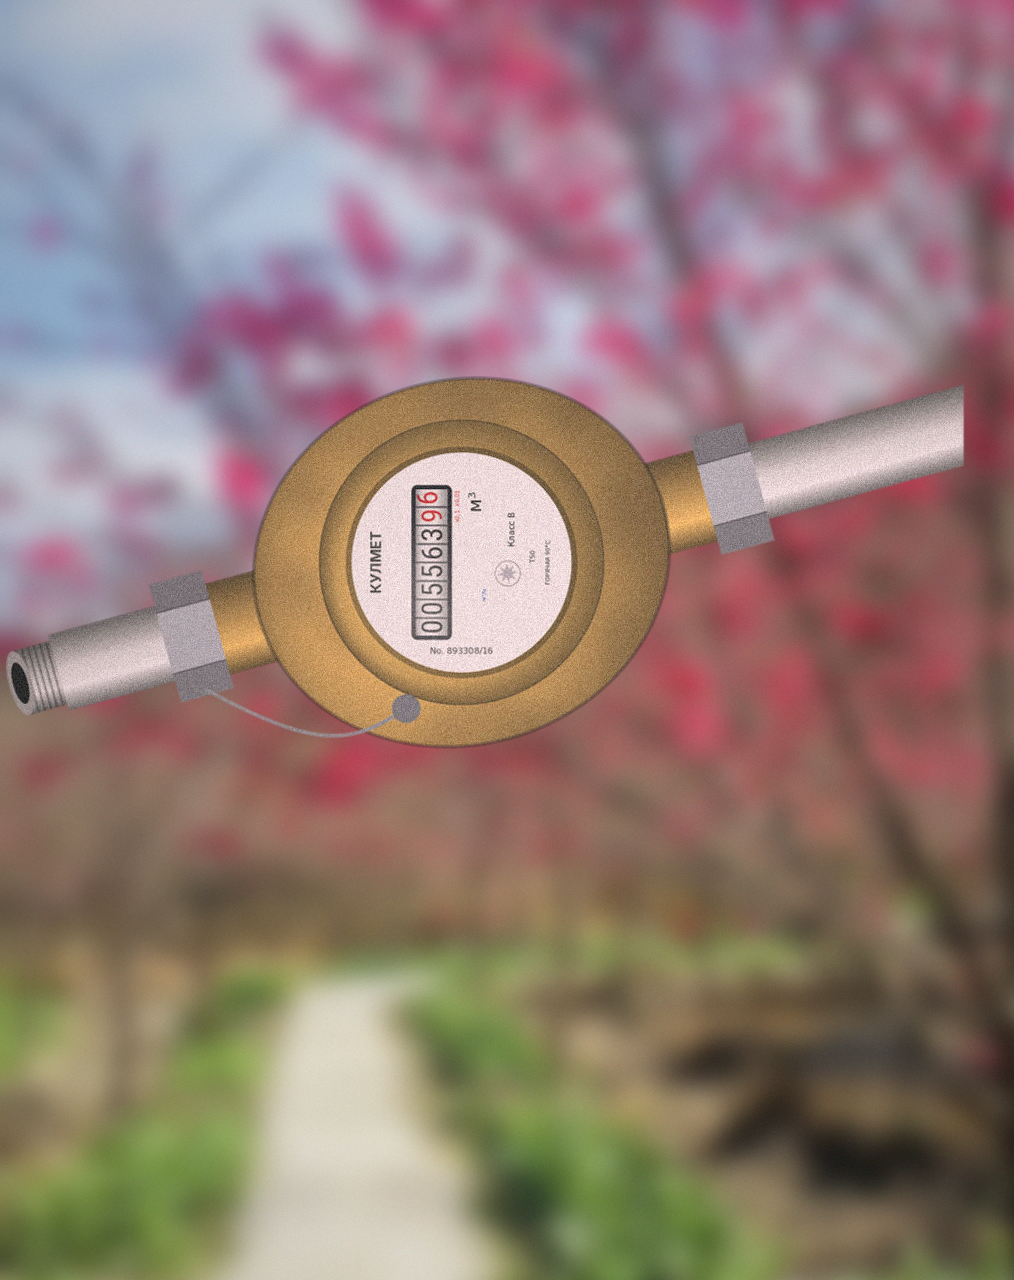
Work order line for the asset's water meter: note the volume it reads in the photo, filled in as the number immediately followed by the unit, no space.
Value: 5563.96m³
